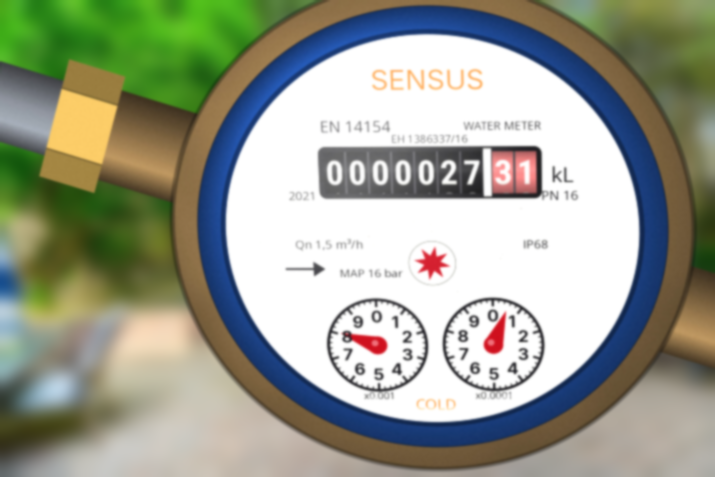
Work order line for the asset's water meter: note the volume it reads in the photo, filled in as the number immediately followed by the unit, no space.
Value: 27.3180kL
